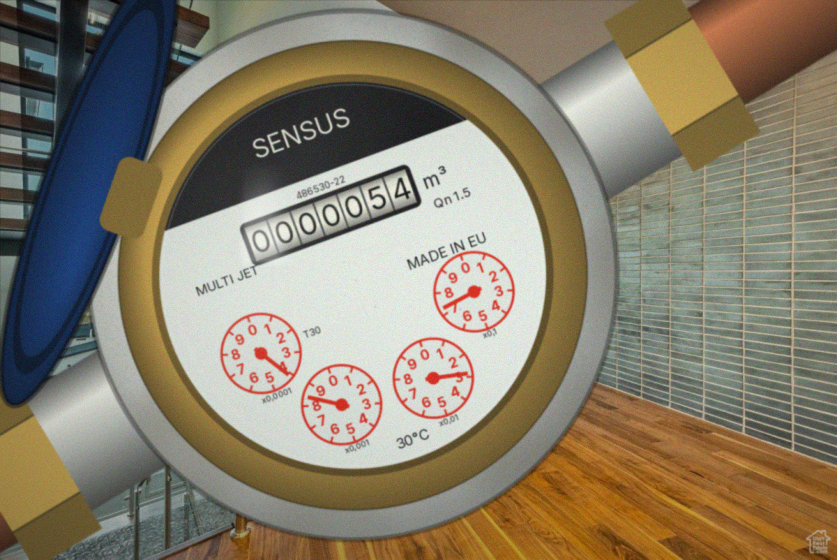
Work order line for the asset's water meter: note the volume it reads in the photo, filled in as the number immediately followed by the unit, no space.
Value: 54.7284m³
